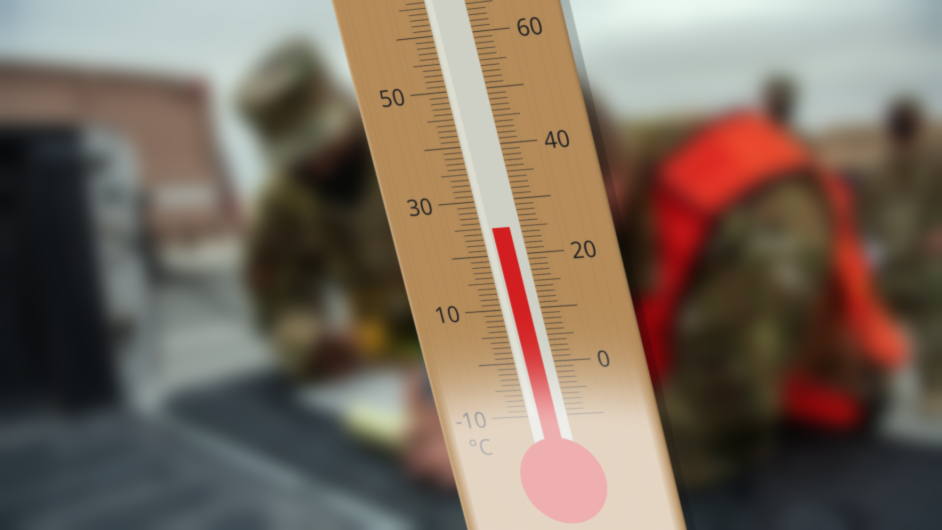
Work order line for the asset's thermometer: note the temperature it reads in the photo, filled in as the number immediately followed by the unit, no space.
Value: 25°C
